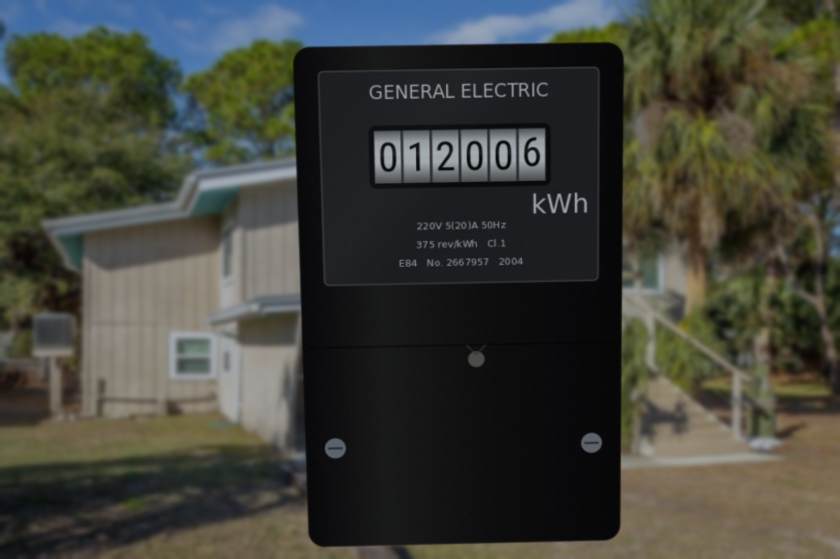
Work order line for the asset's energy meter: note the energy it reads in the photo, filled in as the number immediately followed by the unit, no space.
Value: 12006kWh
